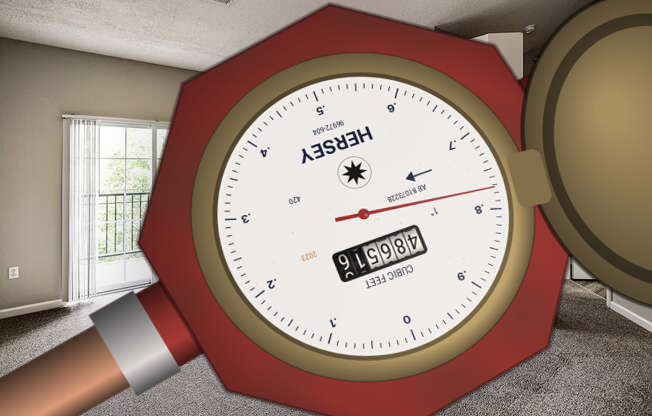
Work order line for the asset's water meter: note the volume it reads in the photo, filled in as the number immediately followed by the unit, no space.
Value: 486515.77ft³
